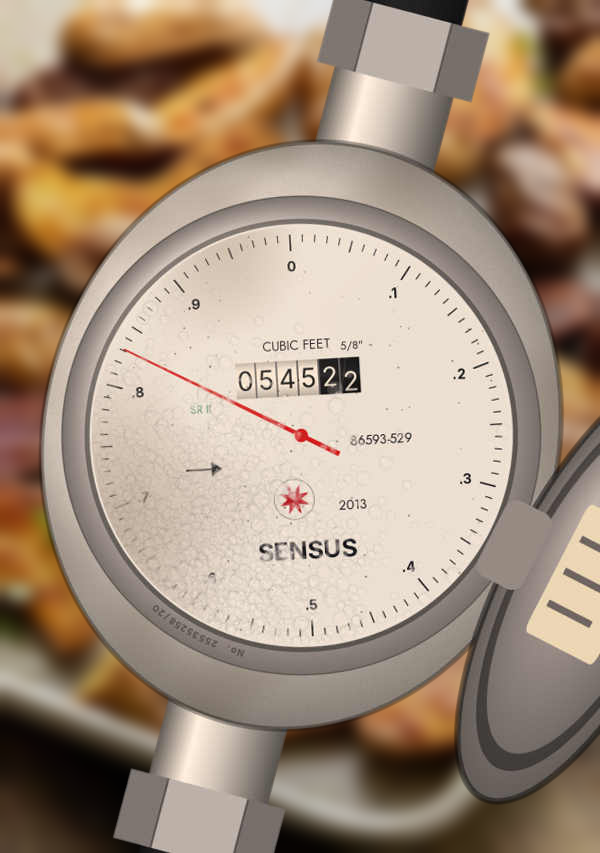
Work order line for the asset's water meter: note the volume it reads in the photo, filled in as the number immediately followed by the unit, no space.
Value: 54521.83ft³
